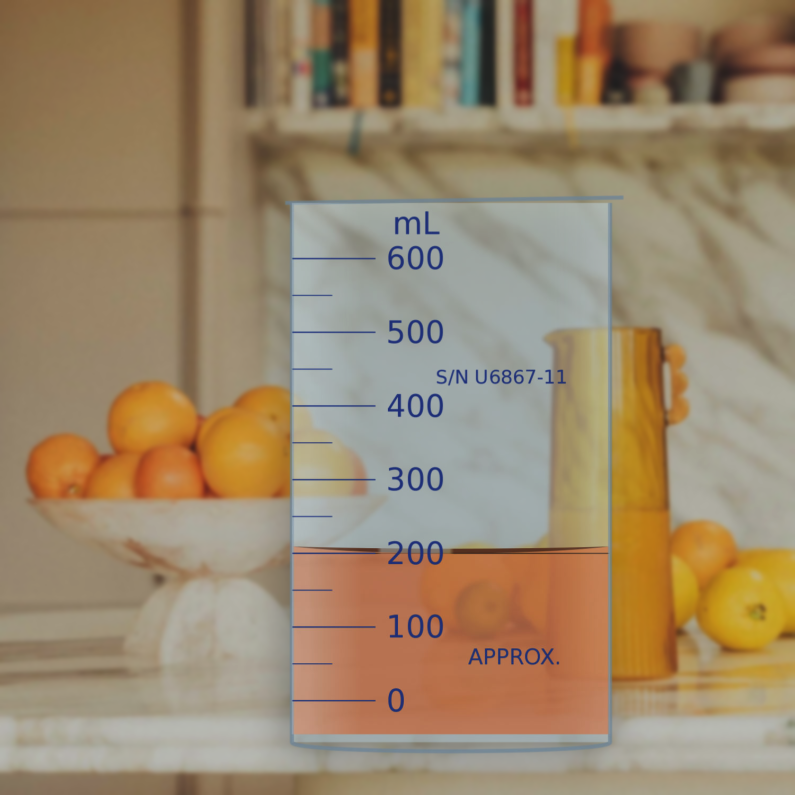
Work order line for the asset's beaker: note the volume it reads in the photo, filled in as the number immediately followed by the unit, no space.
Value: 200mL
